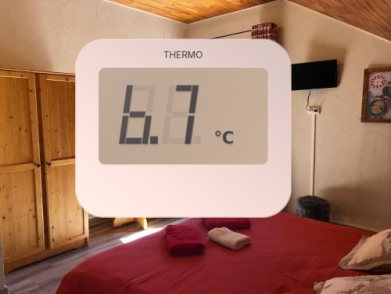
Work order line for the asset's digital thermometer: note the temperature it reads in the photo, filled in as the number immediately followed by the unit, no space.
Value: 6.7°C
